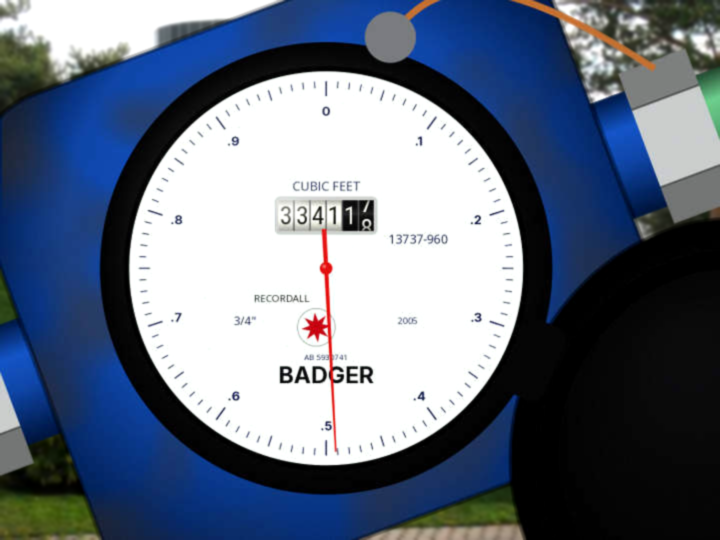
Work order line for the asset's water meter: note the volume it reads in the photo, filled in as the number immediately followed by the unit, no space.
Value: 334117.49ft³
